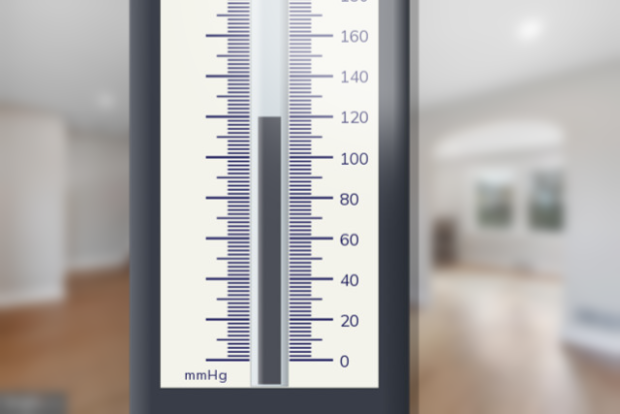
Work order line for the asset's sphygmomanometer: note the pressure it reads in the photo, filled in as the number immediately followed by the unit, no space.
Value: 120mmHg
